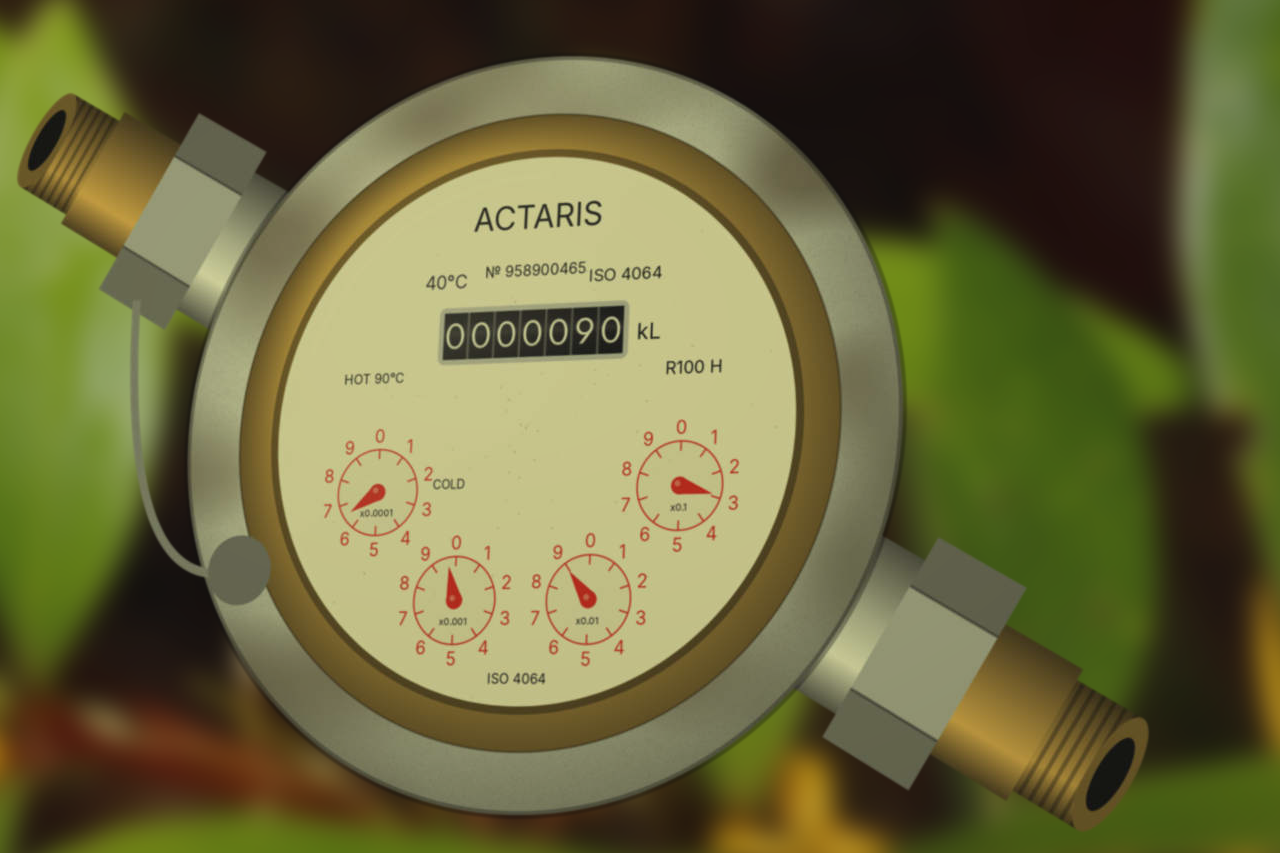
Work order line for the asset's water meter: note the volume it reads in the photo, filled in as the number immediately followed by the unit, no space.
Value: 90.2896kL
